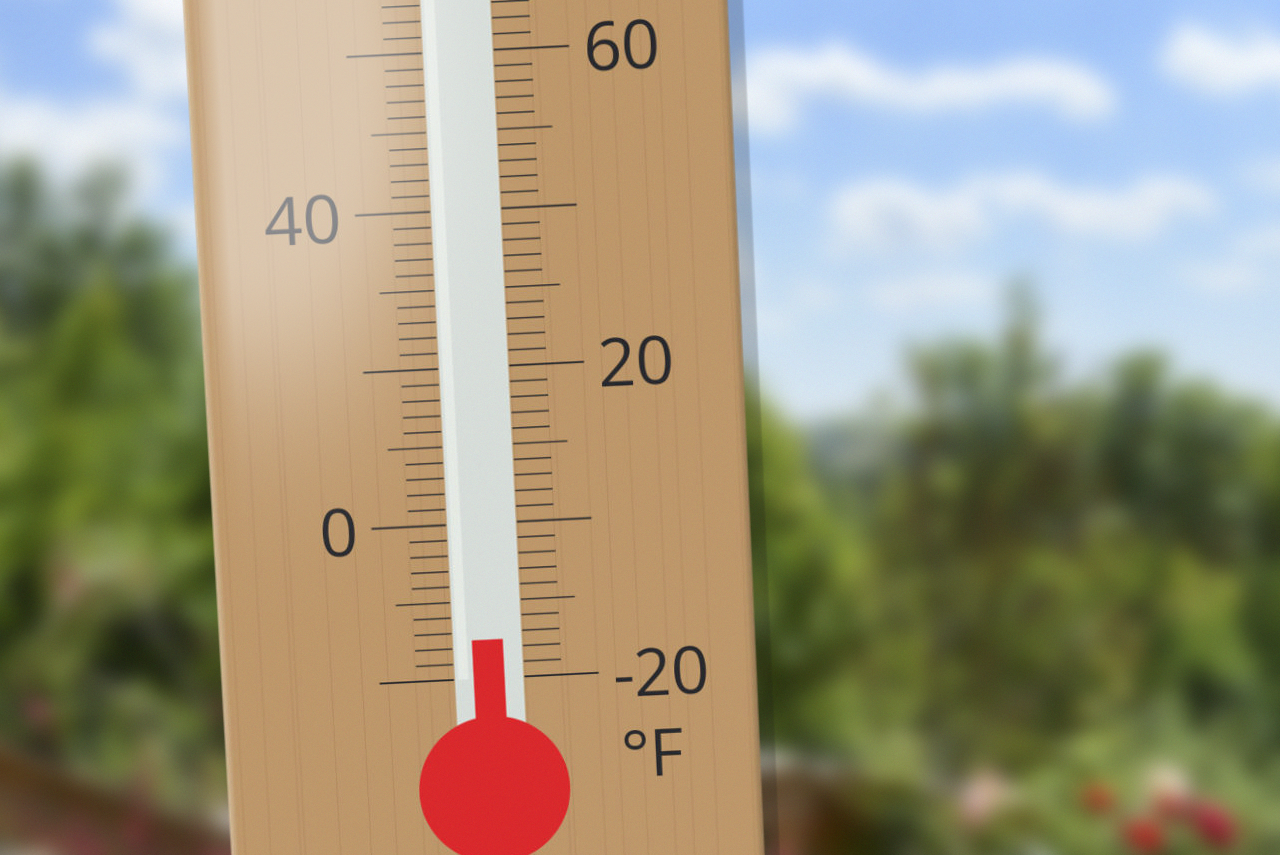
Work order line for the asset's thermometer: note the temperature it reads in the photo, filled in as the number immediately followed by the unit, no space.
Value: -15°F
